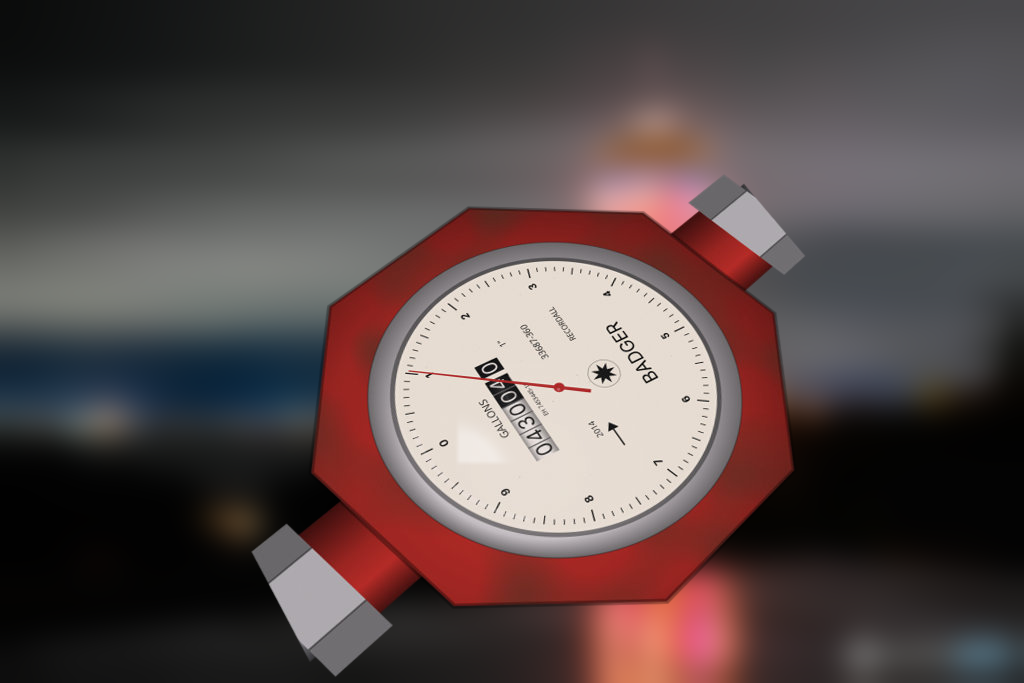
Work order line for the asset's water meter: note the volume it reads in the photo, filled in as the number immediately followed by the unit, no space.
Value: 430041.0gal
